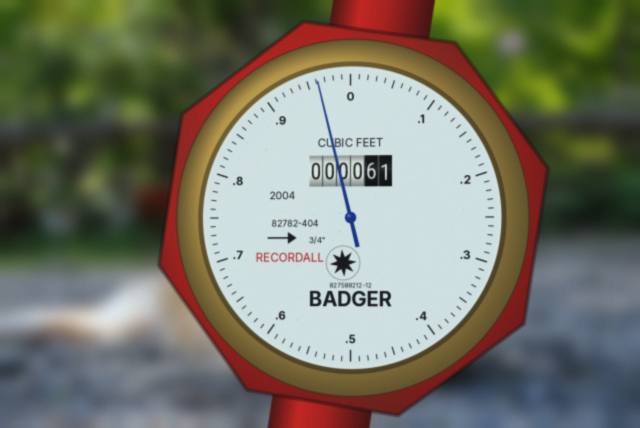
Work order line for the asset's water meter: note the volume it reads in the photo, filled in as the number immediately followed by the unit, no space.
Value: 60.96ft³
